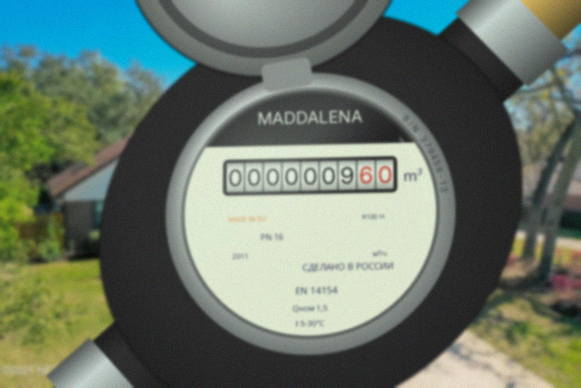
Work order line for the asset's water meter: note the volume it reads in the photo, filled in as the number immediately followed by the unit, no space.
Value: 9.60m³
